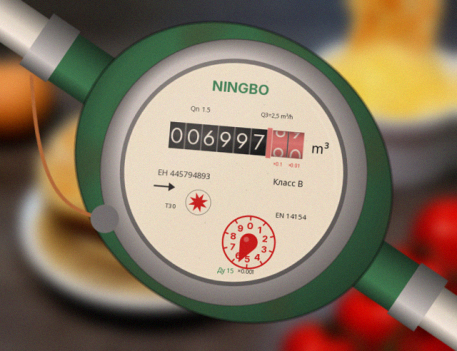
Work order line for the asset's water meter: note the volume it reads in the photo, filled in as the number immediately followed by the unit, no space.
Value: 6997.895m³
